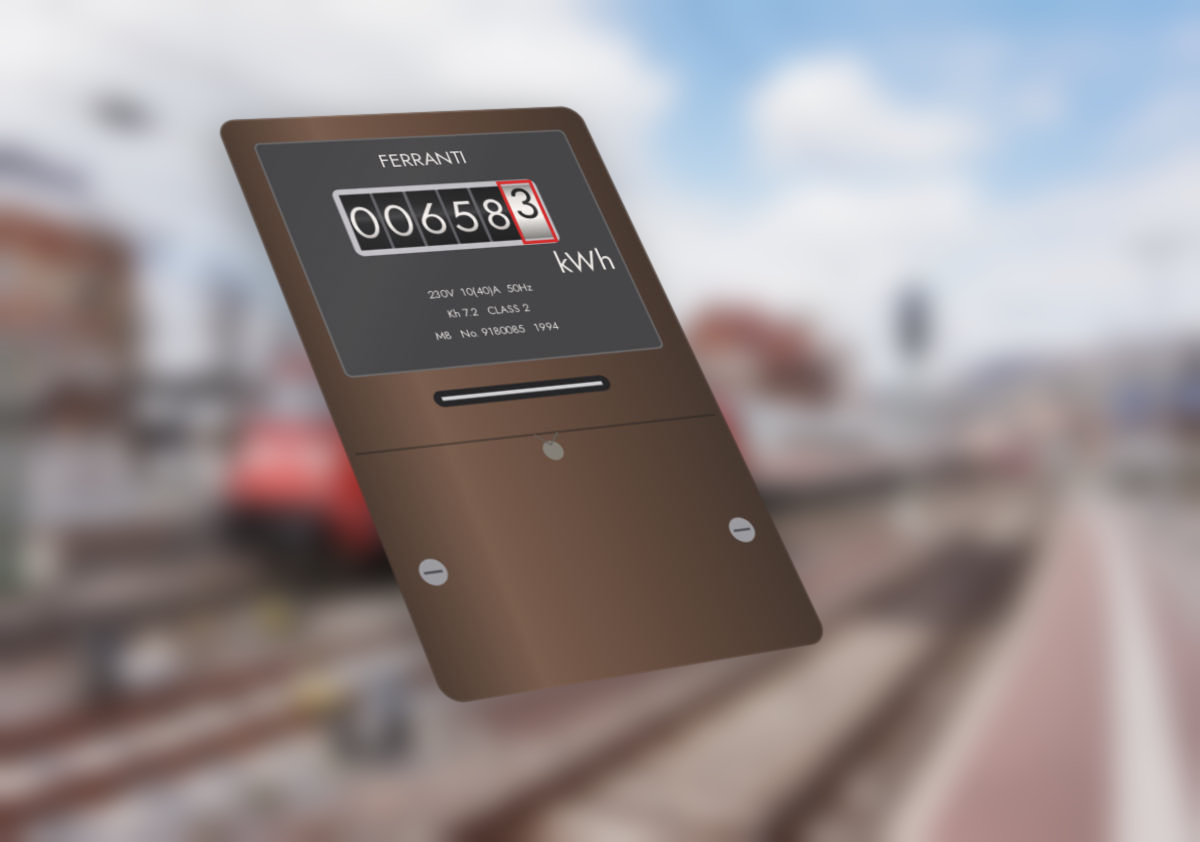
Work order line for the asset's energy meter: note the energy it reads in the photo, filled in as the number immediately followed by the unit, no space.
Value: 658.3kWh
